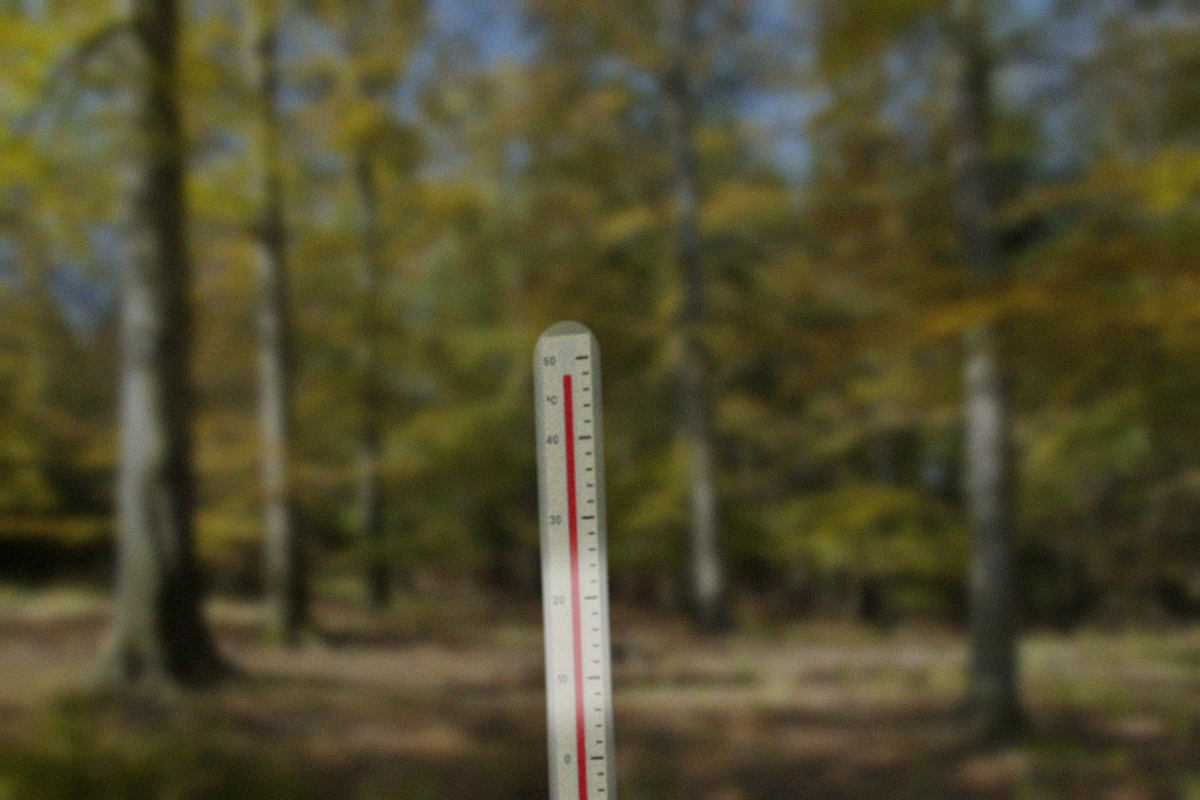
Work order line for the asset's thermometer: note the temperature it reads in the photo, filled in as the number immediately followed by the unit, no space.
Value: 48°C
